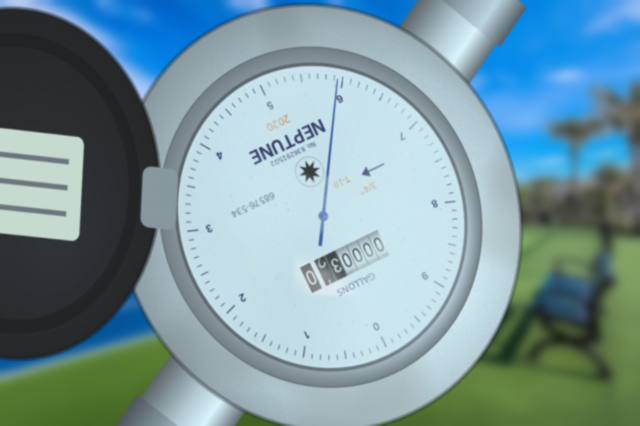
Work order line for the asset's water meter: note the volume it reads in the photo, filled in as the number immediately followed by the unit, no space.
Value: 315.9gal
